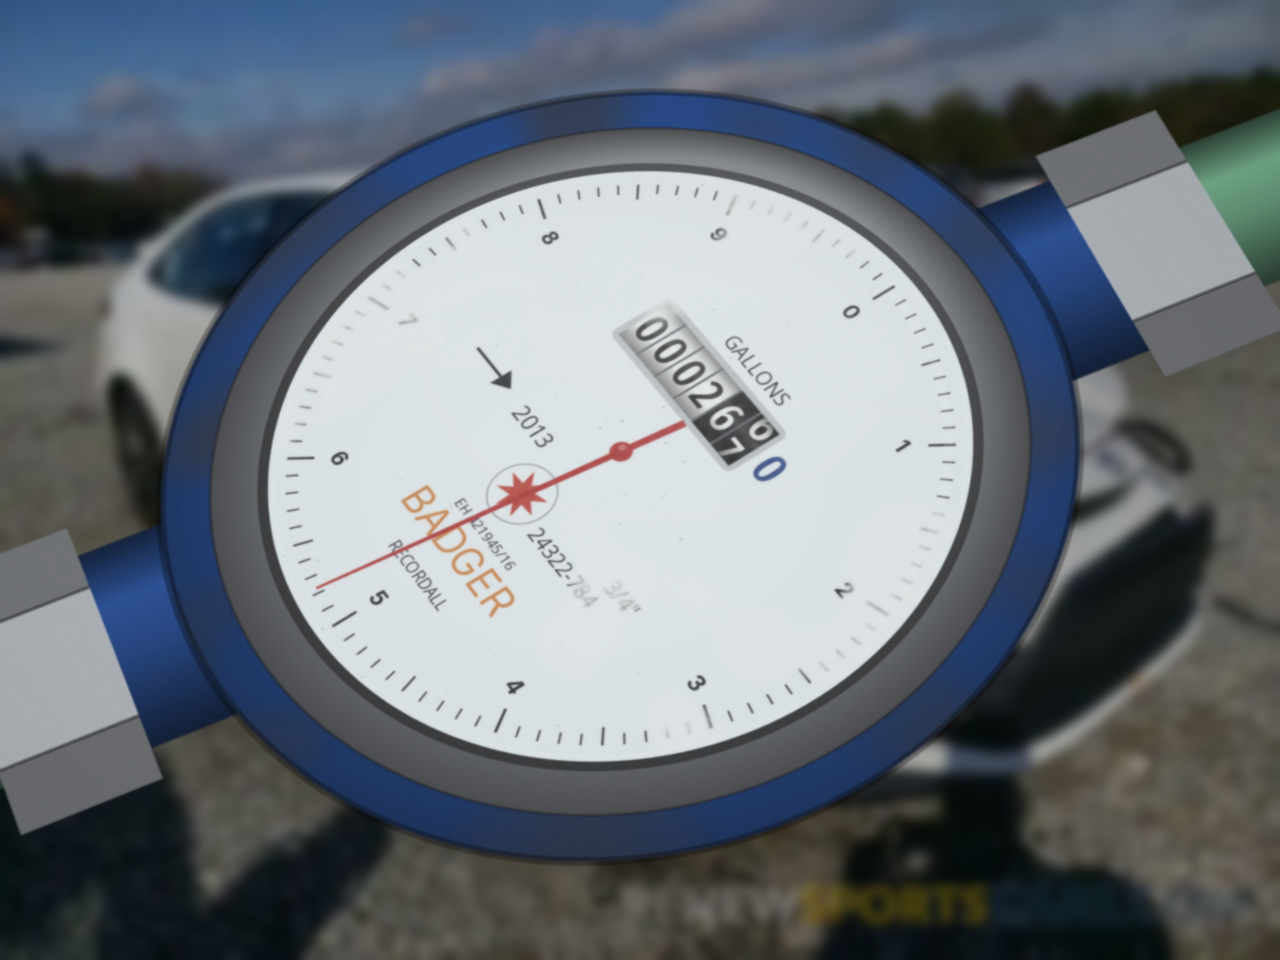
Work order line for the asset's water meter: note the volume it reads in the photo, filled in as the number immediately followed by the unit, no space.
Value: 2665.2gal
